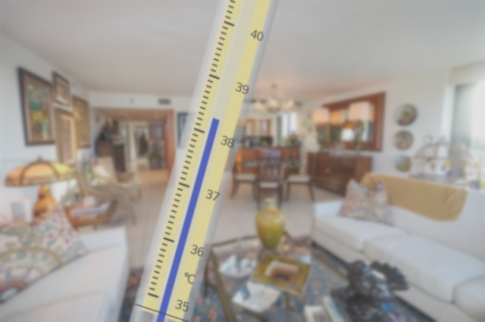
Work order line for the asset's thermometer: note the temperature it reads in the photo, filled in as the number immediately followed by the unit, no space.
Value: 38.3°C
